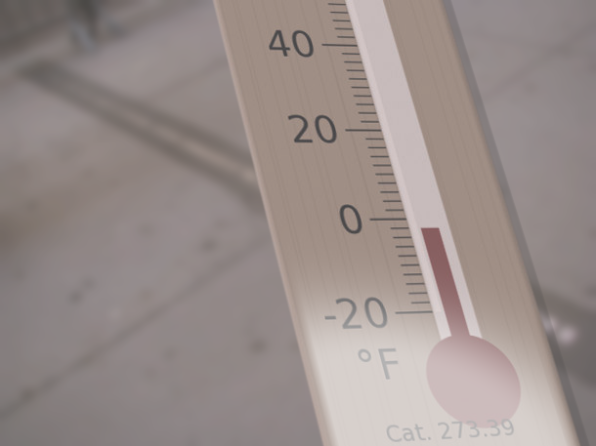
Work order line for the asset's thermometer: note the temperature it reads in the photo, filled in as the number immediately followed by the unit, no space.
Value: -2°F
